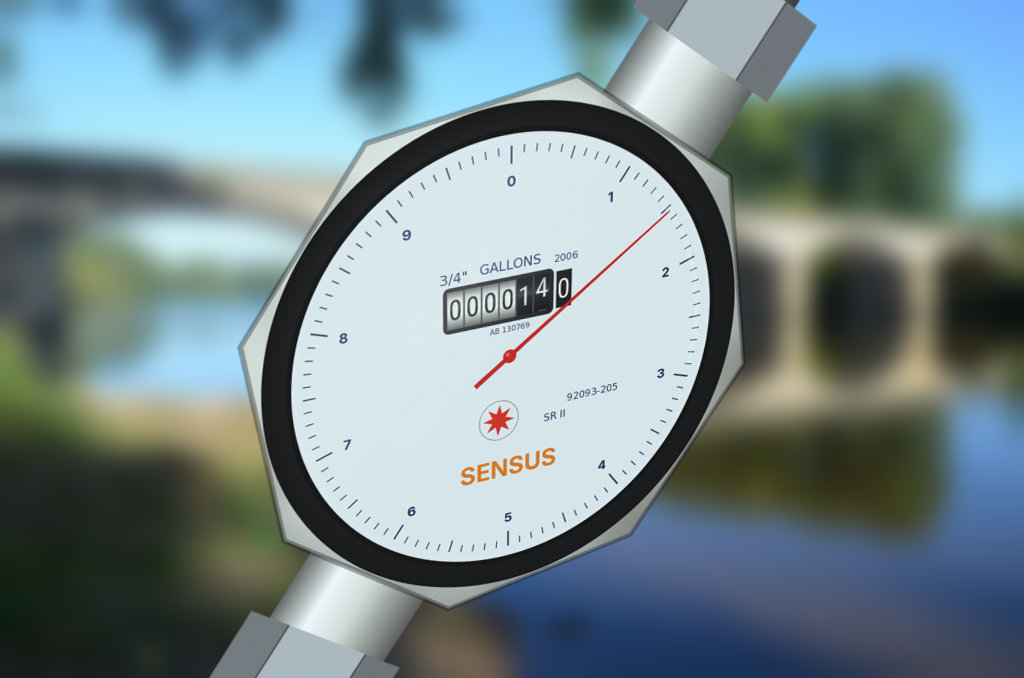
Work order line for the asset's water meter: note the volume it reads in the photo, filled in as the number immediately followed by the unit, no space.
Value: 141.5gal
